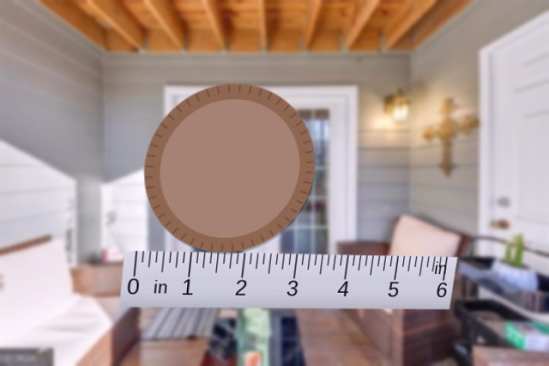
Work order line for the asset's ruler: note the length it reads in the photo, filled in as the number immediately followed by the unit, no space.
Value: 3.125in
